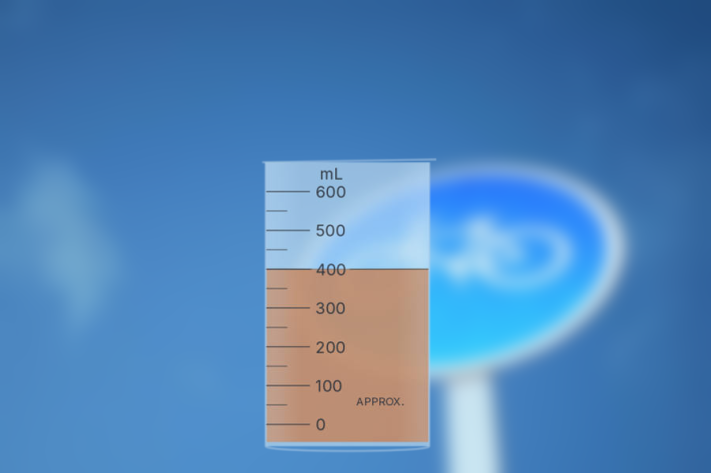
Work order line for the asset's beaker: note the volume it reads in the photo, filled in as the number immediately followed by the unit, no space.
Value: 400mL
